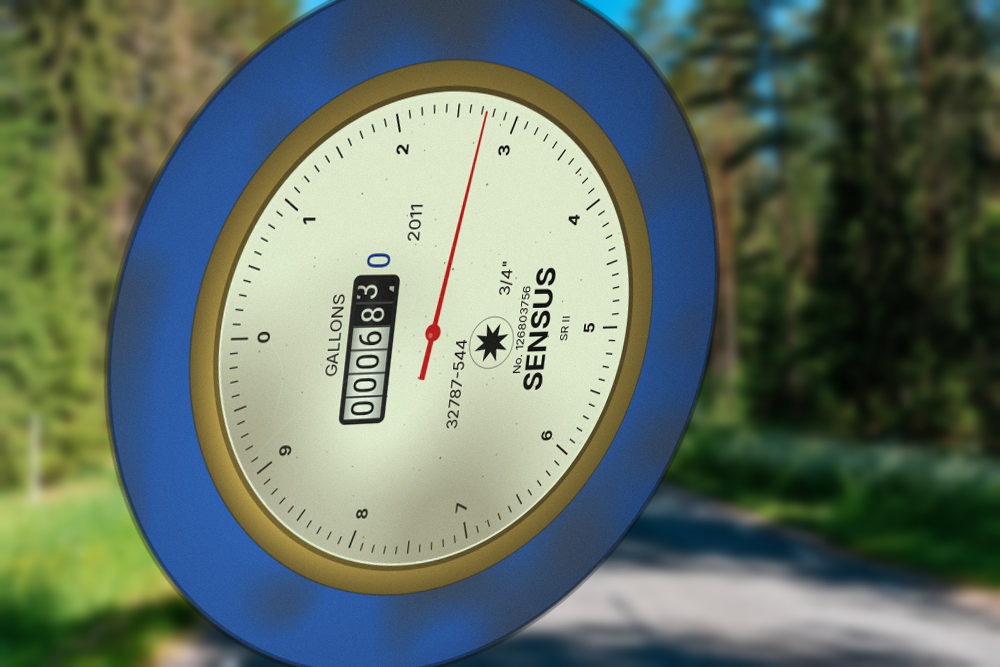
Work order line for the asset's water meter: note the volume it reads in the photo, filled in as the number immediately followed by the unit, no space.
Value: 6832.7gal
